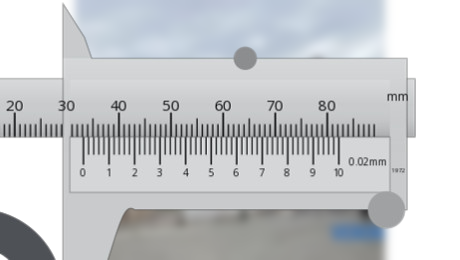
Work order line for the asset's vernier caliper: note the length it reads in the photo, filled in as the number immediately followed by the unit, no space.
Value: 33.2mm
